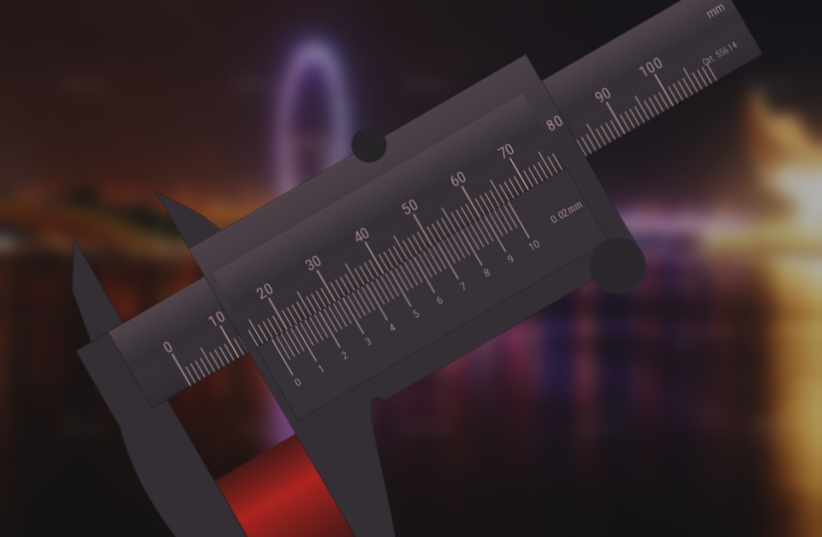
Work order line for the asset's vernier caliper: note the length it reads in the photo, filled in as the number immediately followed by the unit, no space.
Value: 16.8mm
